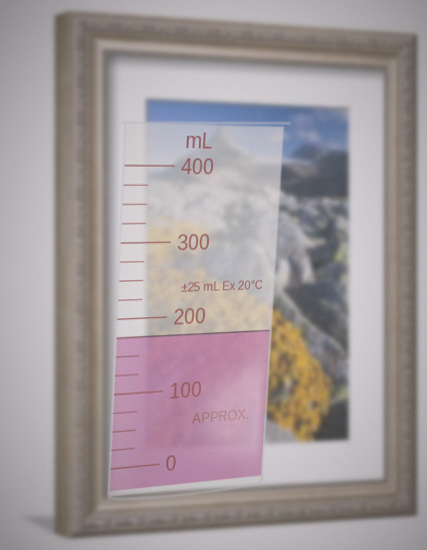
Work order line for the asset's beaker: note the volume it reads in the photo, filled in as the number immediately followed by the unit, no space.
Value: 175mL
